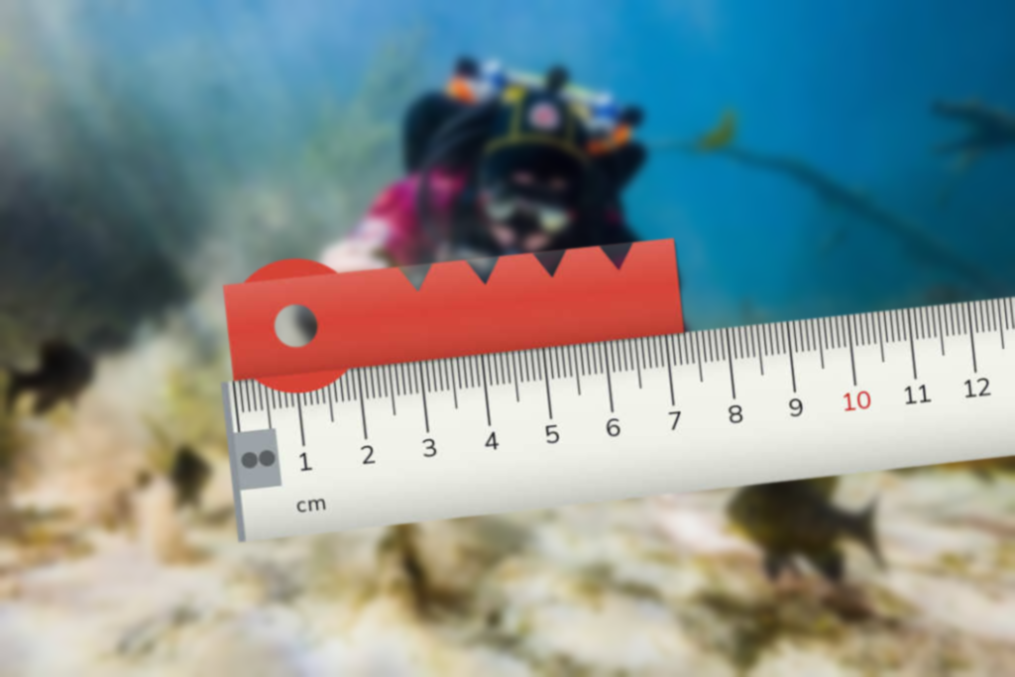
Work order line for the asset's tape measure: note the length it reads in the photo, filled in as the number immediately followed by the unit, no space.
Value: 7.3cm
